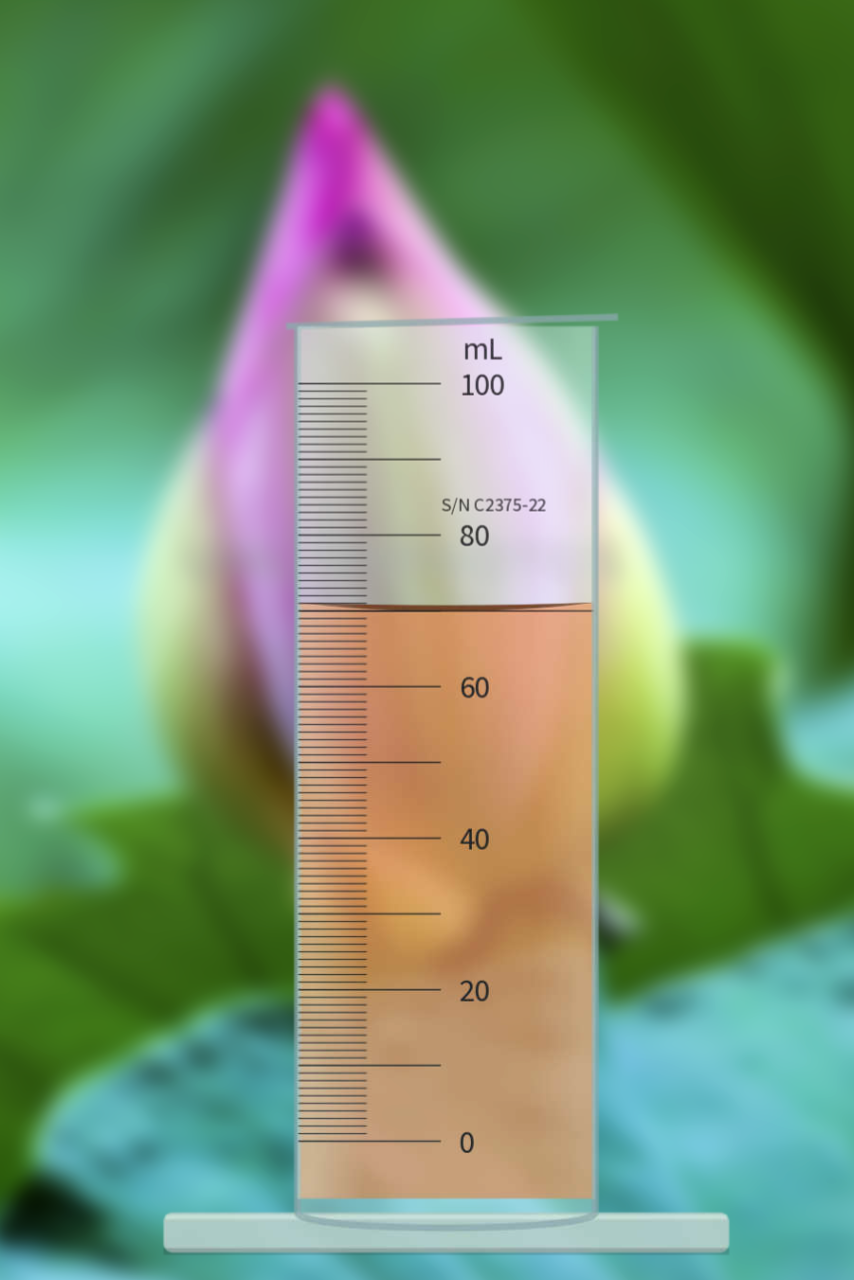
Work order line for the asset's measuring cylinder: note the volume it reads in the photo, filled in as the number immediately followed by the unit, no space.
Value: 70mL
